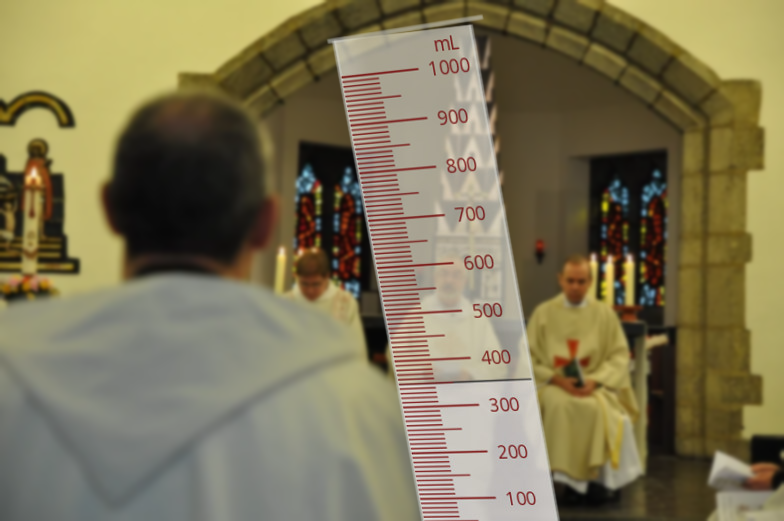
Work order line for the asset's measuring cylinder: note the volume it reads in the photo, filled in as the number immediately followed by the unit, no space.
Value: 350mL
